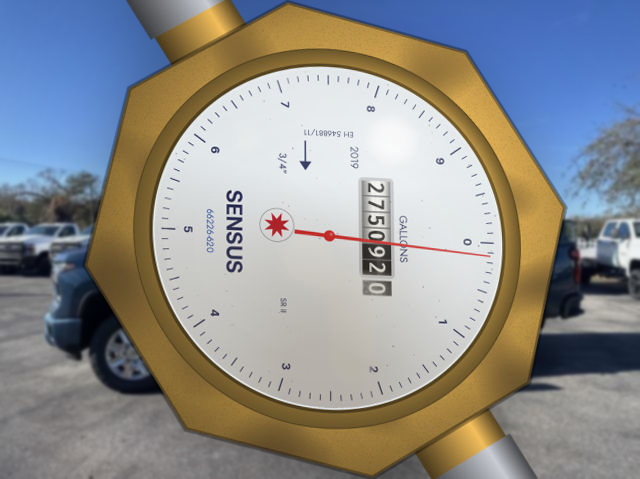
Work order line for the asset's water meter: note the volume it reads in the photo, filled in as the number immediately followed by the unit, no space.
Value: 2750920.1gal
